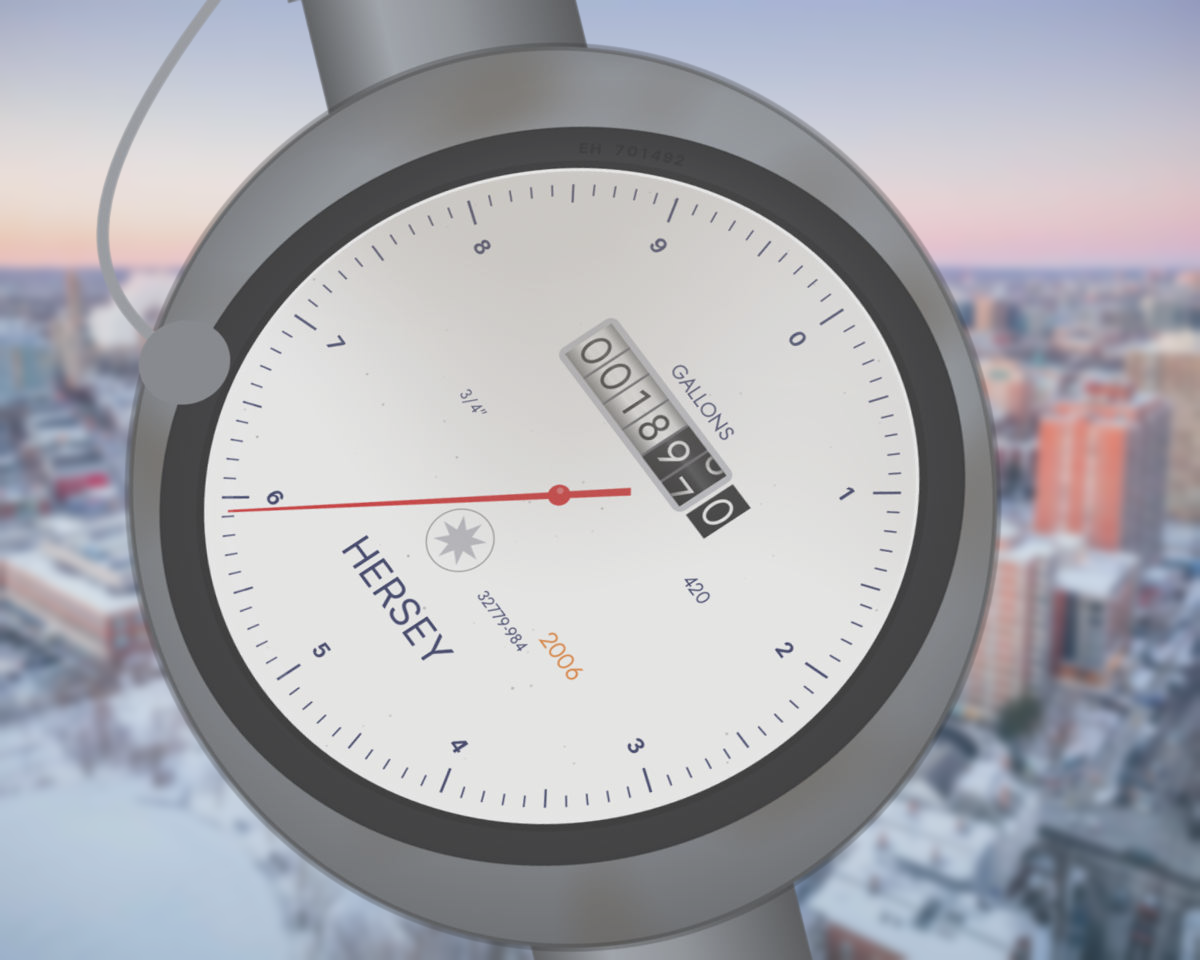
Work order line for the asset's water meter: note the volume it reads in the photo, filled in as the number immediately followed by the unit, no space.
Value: 18965.9gal
